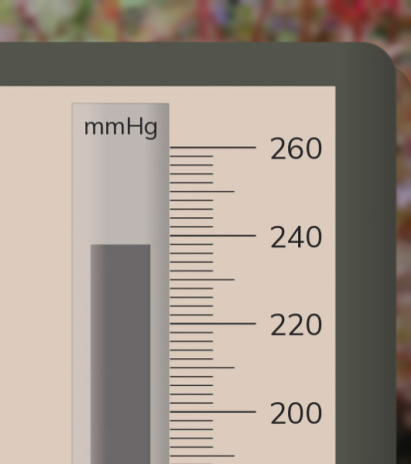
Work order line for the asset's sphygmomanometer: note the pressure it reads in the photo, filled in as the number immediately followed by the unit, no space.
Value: 238mmHg
